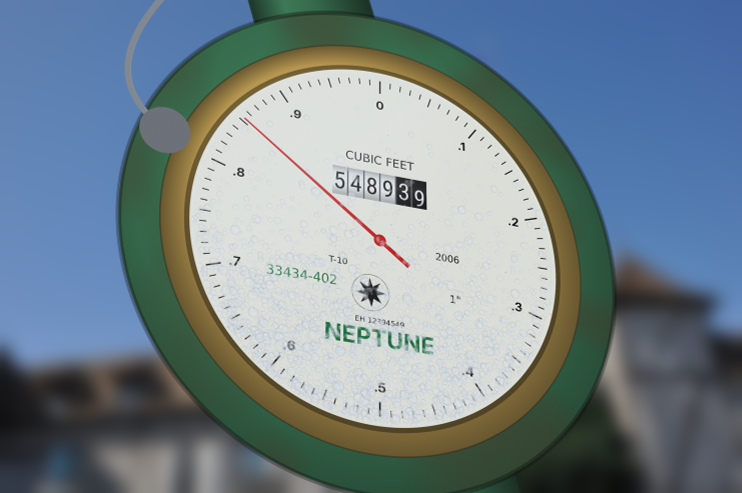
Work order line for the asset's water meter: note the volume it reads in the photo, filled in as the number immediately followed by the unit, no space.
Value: 548938.85ft³
